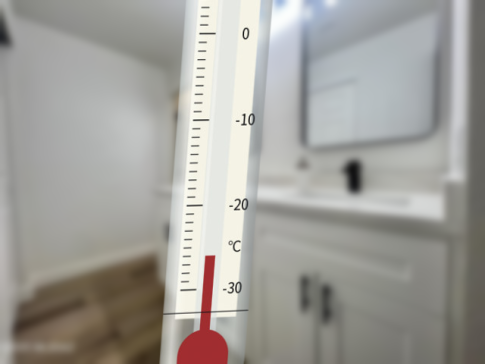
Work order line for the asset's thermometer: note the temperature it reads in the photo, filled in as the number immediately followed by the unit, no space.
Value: -26°C
